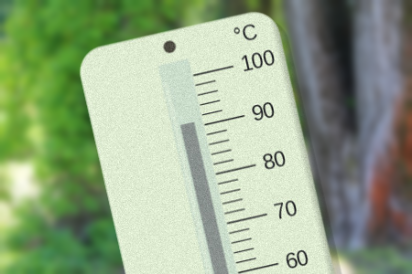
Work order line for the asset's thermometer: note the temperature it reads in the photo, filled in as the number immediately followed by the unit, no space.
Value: 91°C
